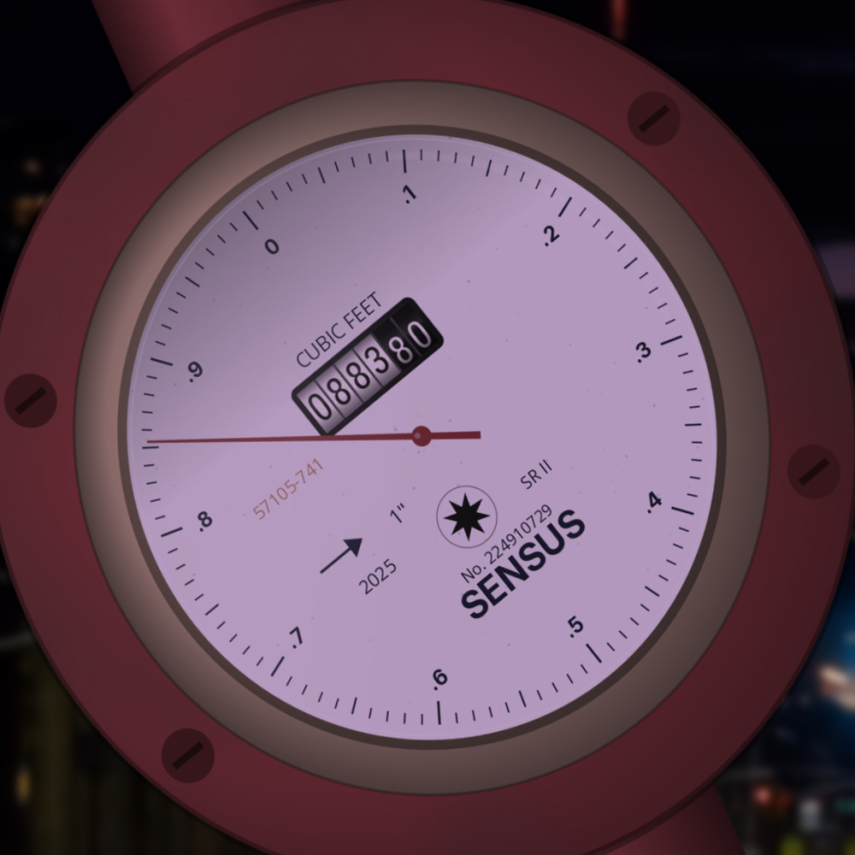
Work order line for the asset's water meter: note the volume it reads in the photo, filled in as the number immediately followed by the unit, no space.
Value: 88379.85ft³
